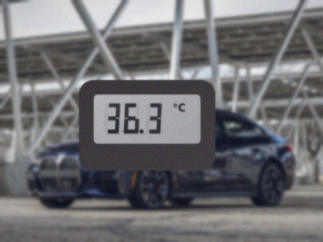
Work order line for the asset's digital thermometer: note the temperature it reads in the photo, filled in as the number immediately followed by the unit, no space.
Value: 36.3°C
